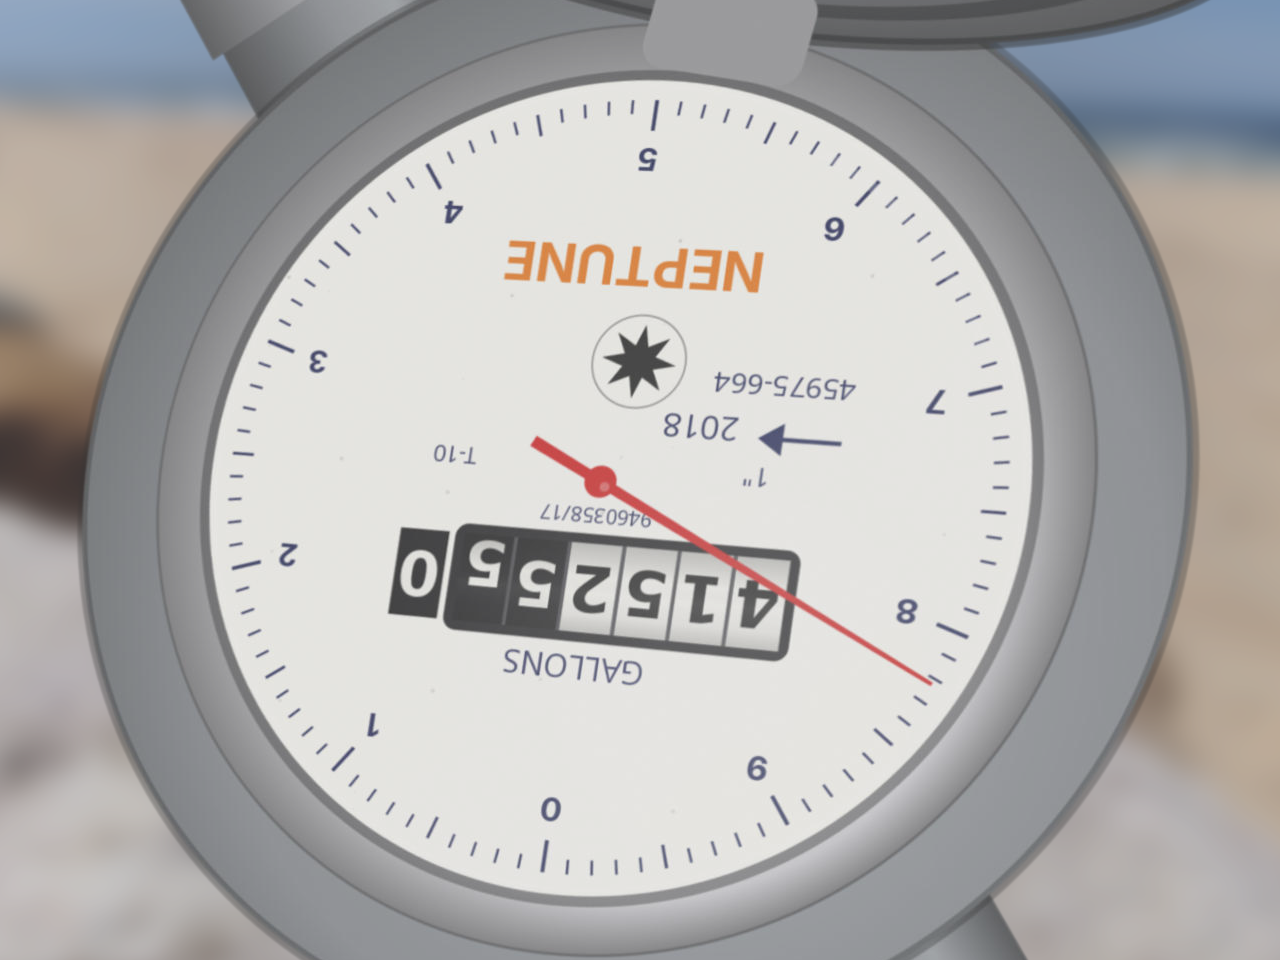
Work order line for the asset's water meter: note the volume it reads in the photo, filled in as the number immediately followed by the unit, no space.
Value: 4152548.2gal
